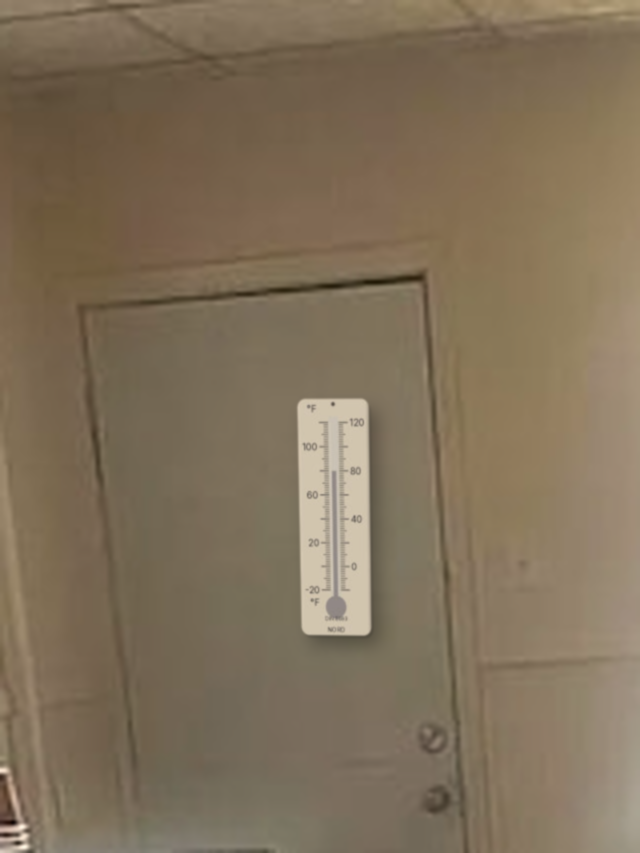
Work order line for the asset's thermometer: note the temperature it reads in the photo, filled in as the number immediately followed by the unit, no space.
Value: 80°F
